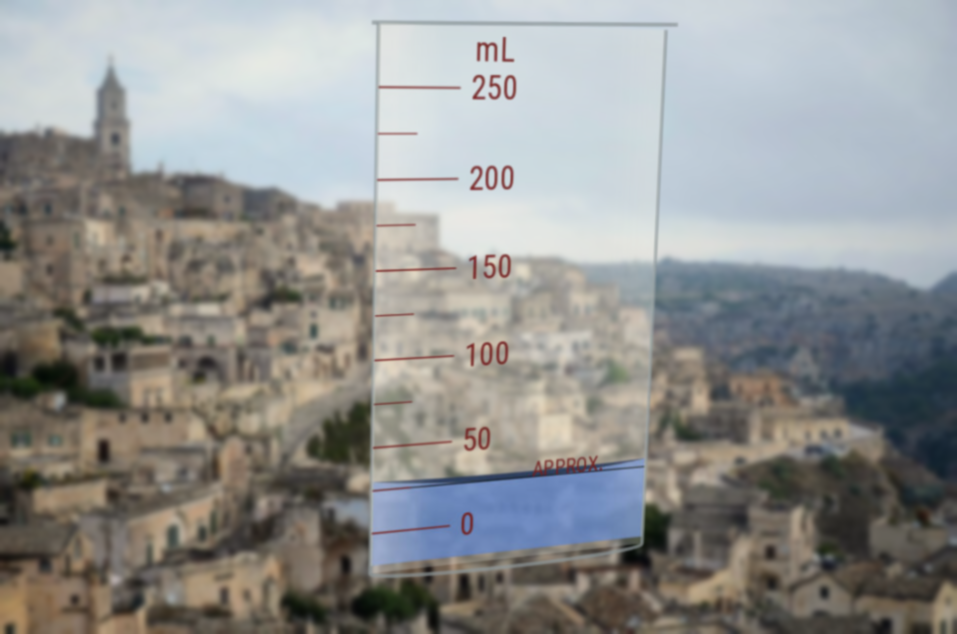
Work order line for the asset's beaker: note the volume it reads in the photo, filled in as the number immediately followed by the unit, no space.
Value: 25mL
